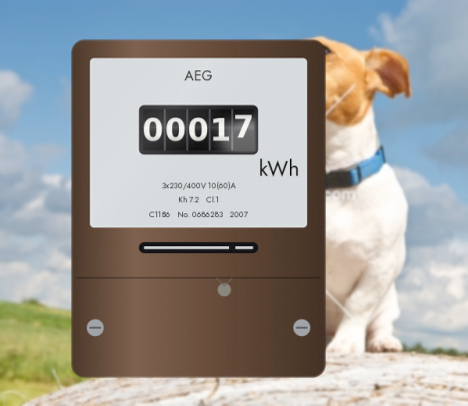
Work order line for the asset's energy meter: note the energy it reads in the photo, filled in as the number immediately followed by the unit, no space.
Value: 17kWh
